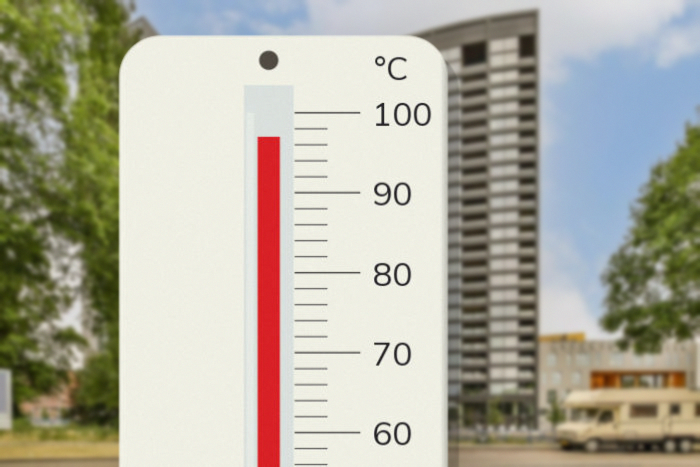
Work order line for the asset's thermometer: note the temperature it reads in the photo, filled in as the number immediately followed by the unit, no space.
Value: 97°C
